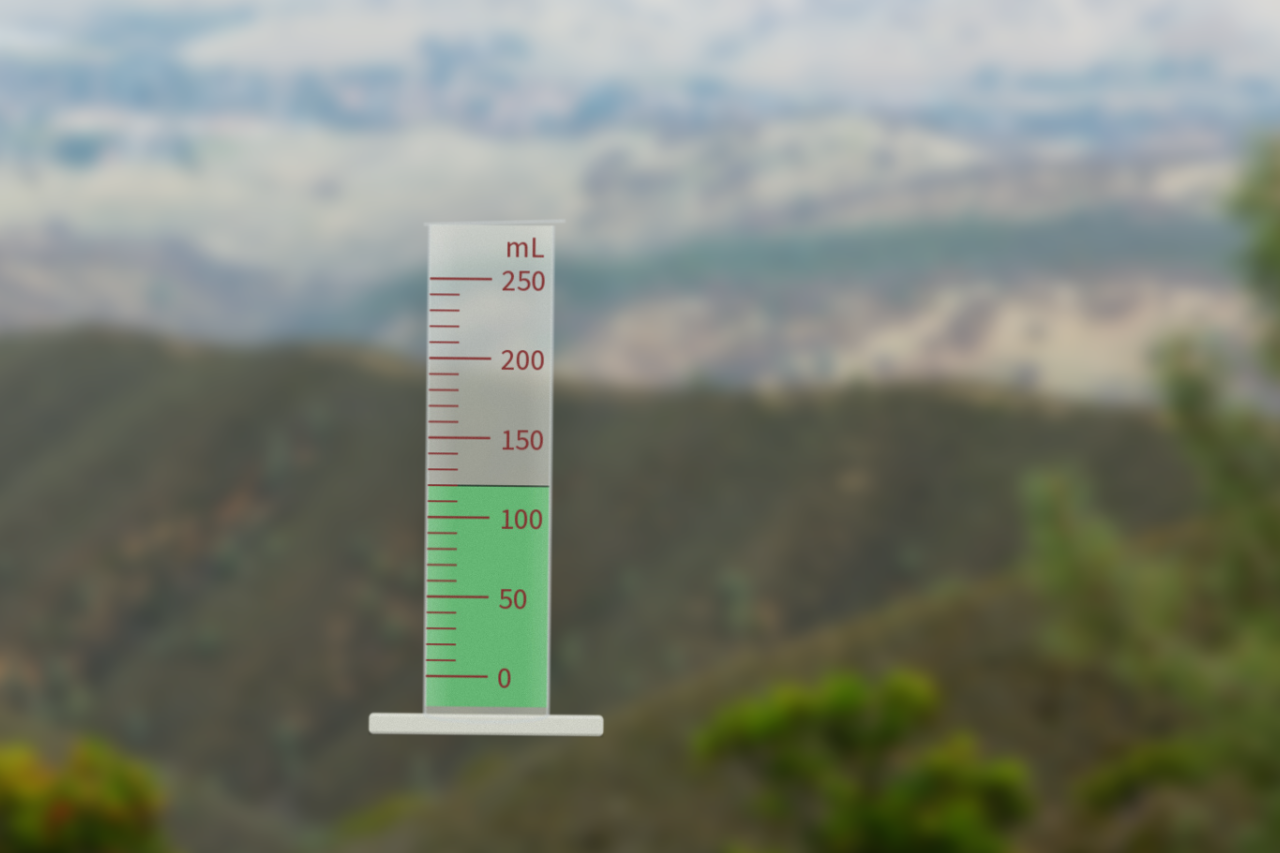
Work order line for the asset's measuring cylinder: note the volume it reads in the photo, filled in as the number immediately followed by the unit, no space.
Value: 120mL
